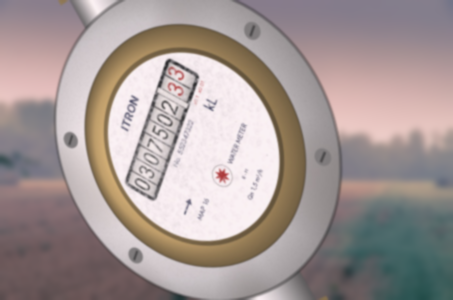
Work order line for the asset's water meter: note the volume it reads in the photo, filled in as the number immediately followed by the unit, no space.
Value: 307502.33kL
